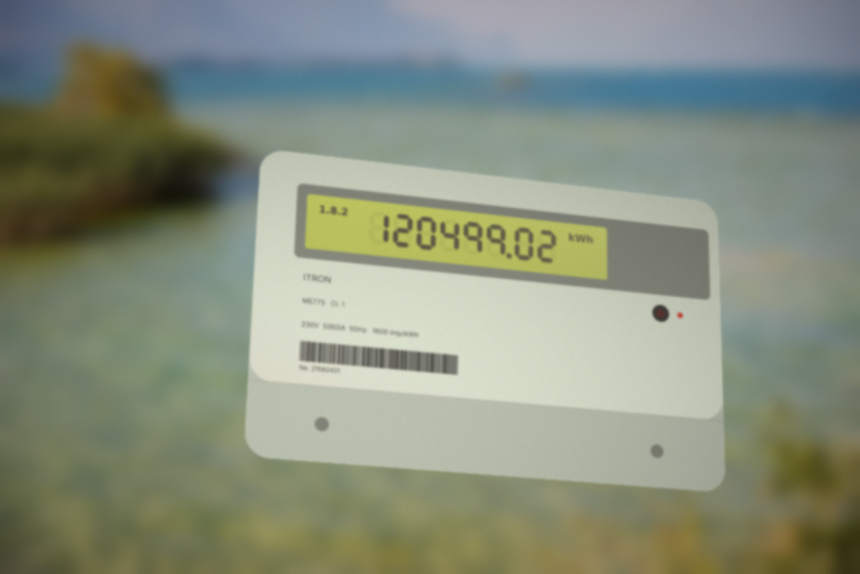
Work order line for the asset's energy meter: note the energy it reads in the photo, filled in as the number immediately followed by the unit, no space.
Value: 120499.02kWh
